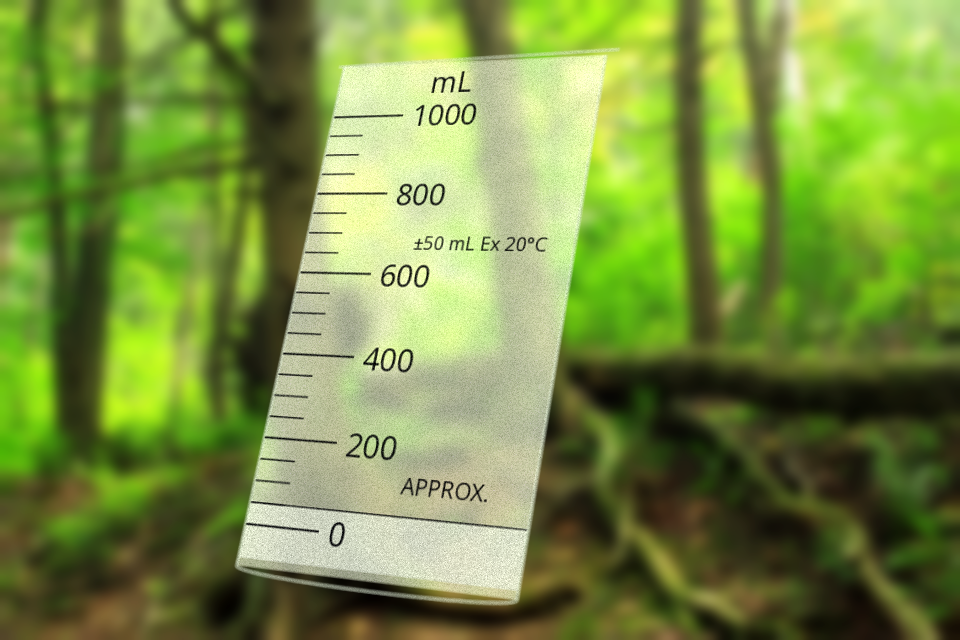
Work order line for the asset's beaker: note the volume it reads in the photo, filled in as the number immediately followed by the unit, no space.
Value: 50mL
